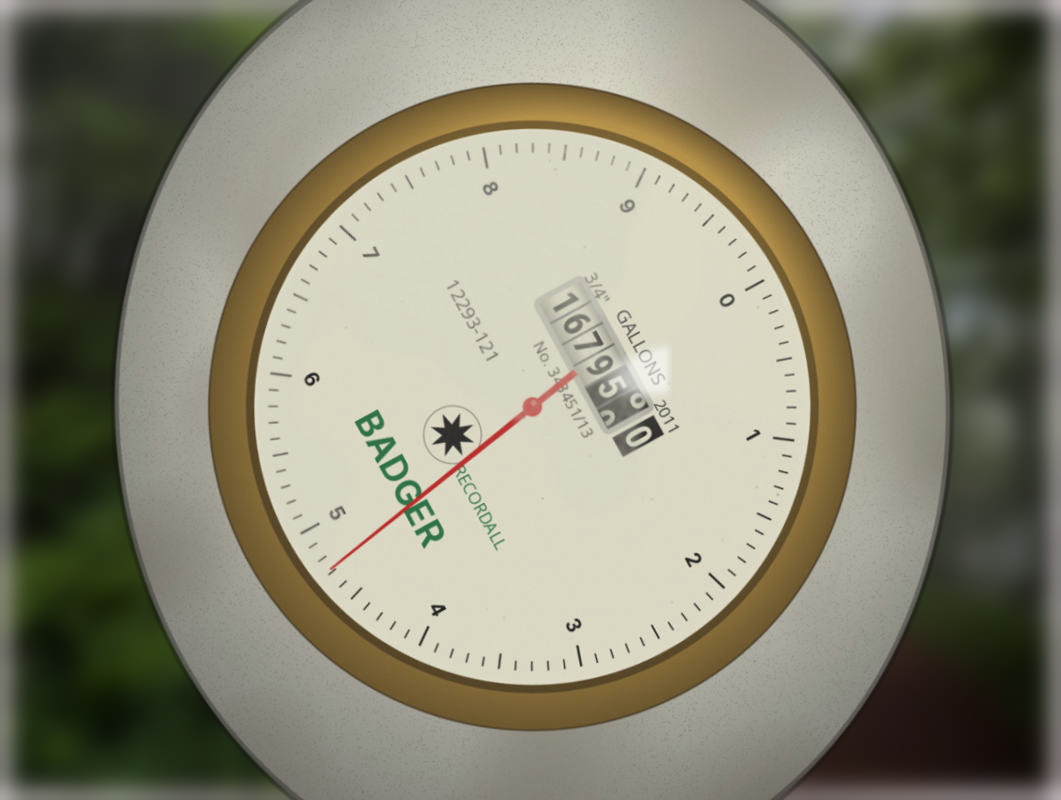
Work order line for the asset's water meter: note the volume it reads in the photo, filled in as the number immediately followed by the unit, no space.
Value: 1679584.7gal
